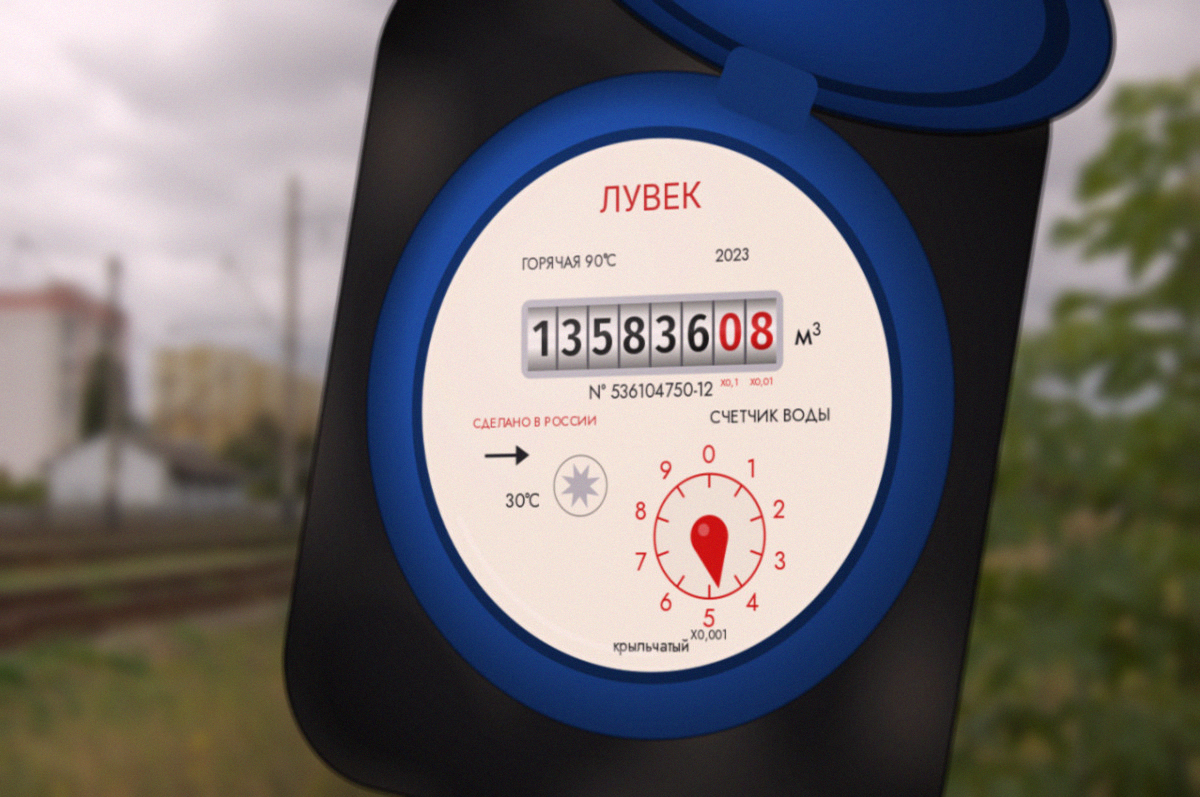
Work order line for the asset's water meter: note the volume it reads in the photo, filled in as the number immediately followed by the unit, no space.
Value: 135836.084m³
